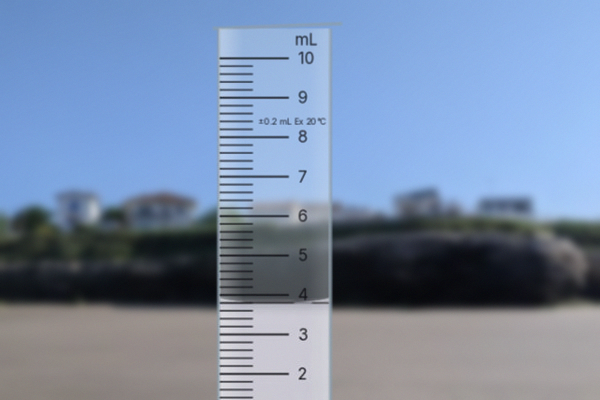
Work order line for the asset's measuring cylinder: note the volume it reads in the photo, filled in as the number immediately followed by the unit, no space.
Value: 3.8mL
